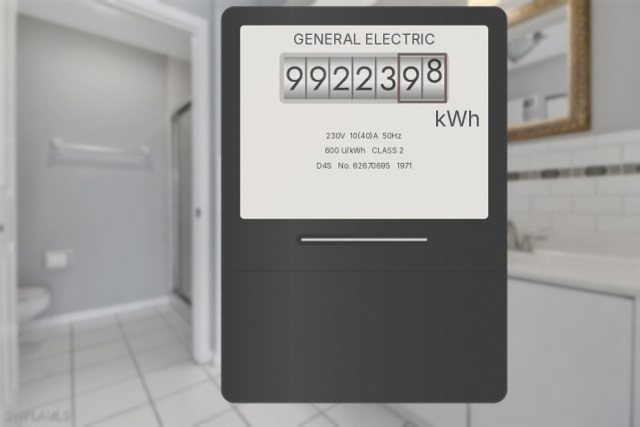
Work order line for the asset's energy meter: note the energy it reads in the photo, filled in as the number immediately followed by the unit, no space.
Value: 99223.98kWh
